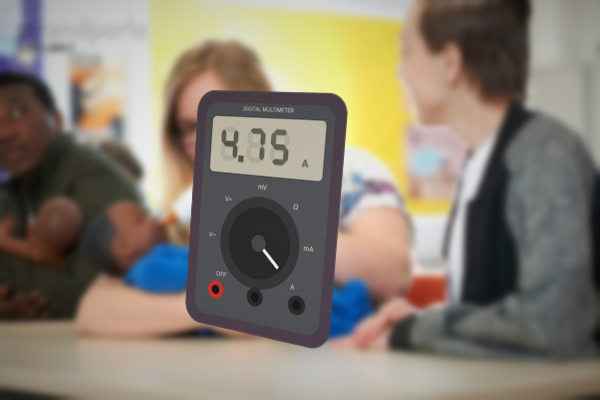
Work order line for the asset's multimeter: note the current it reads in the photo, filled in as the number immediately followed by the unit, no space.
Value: 4.75A
